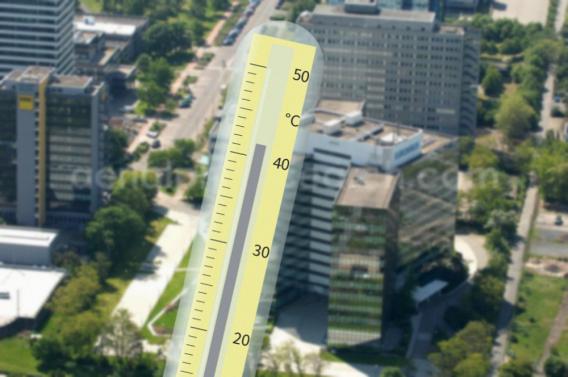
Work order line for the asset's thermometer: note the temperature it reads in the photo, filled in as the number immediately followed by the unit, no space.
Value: 41.5°C
